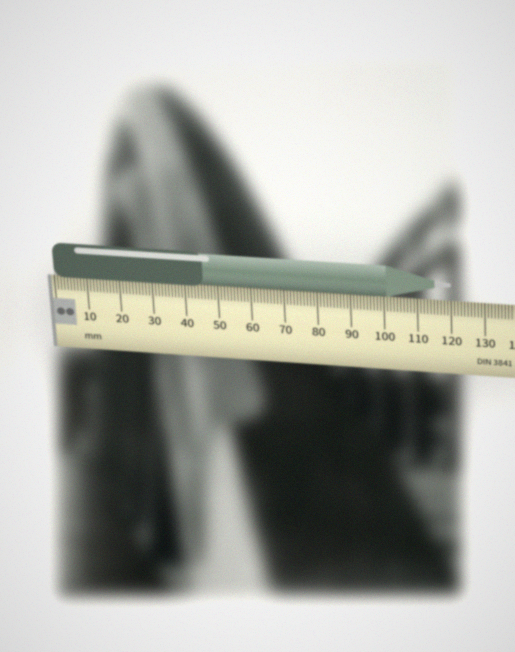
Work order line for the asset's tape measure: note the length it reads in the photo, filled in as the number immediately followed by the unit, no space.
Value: 120mm
